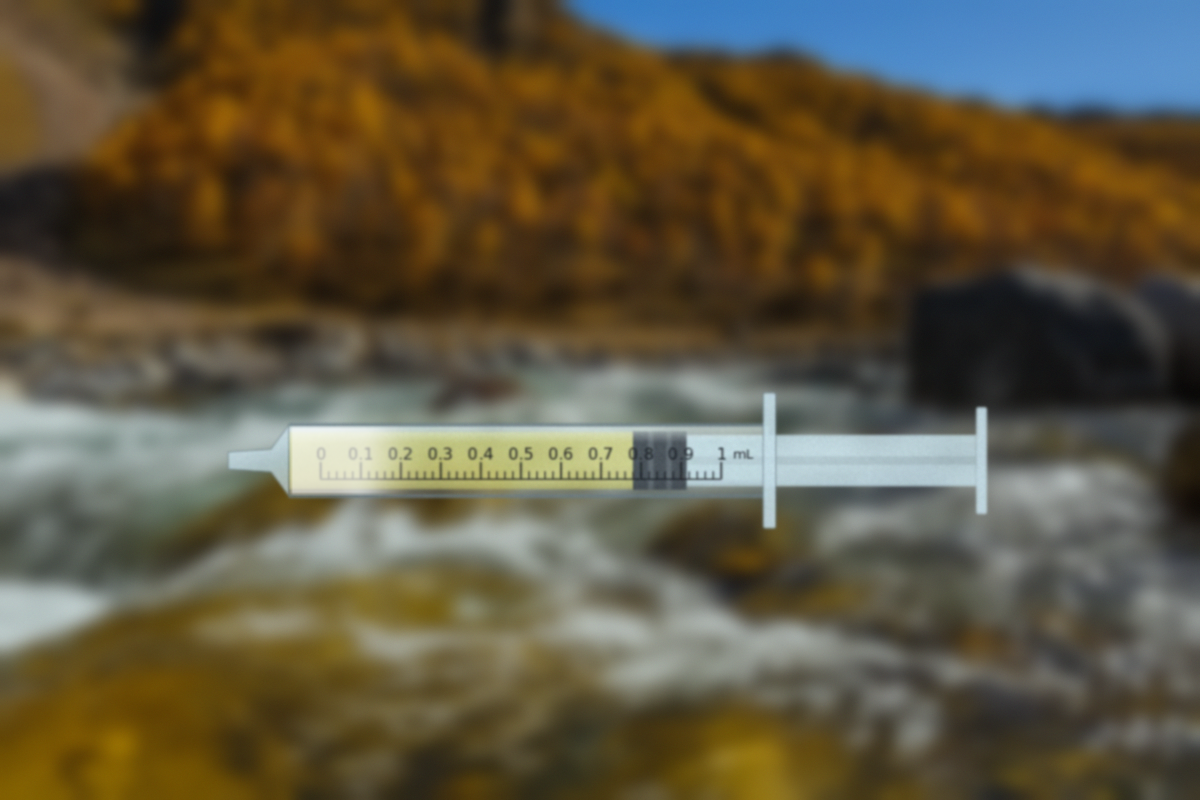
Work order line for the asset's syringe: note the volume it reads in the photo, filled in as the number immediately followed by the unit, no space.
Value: 0.78mL
